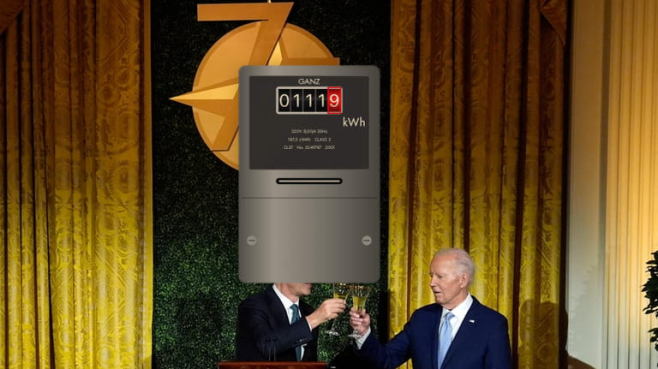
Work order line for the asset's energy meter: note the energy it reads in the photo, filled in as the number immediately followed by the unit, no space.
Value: 111.9kWh
